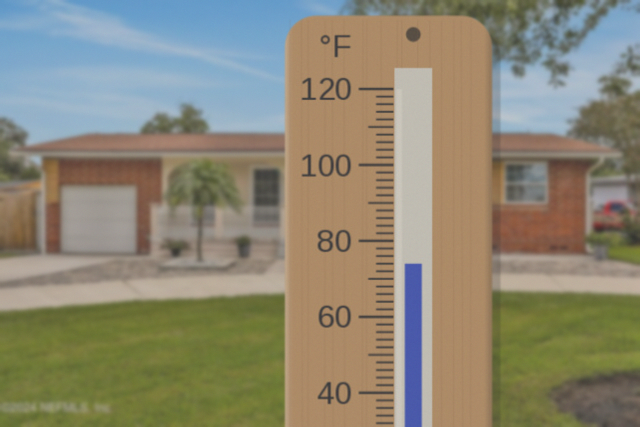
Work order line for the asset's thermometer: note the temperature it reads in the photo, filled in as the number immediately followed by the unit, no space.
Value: 74°F
